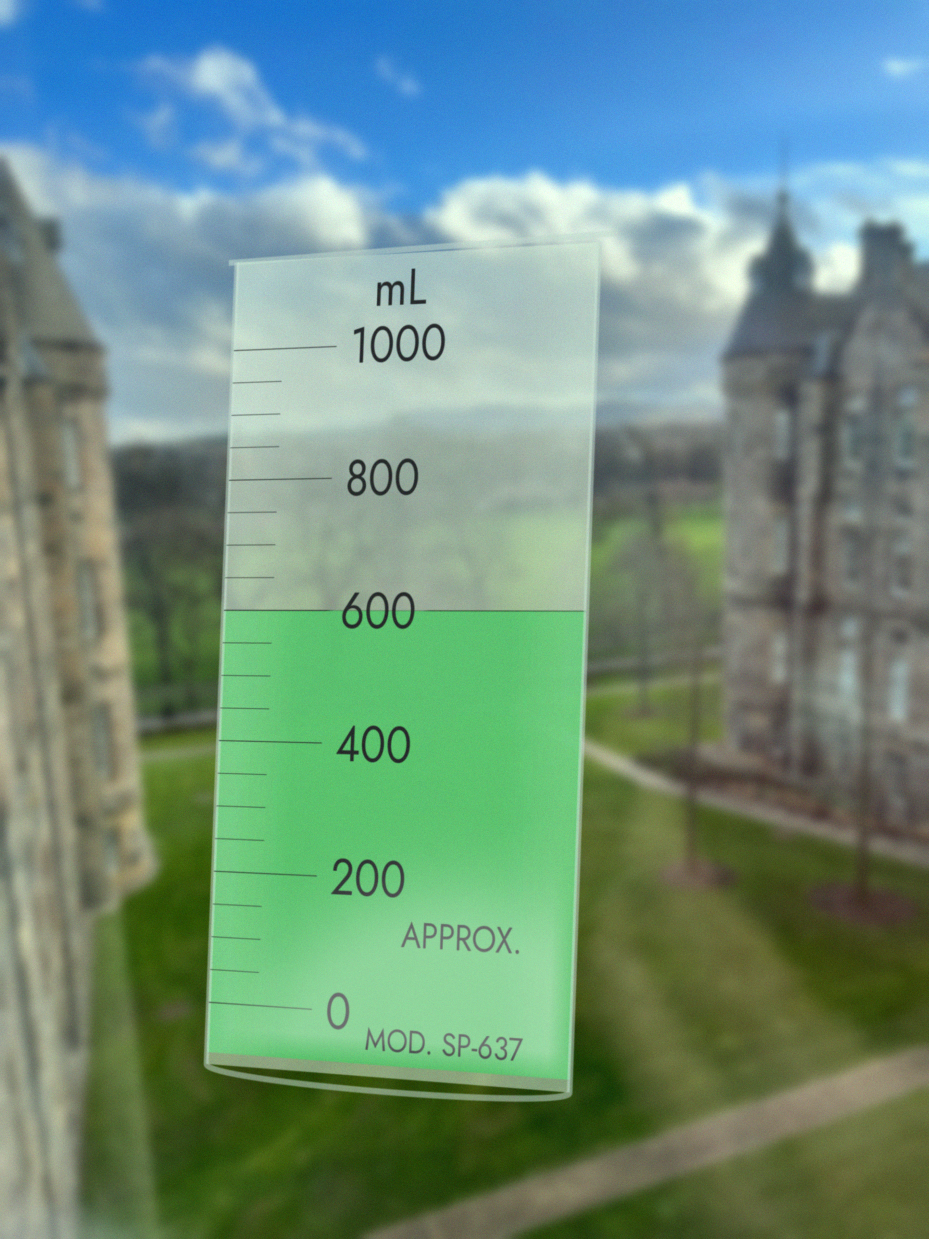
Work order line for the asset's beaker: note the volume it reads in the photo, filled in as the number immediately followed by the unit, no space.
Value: 600mL
